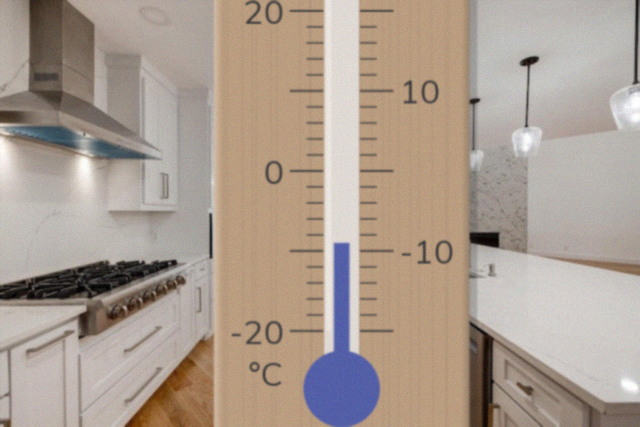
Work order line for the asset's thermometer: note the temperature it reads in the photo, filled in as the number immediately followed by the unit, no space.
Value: -9°C
